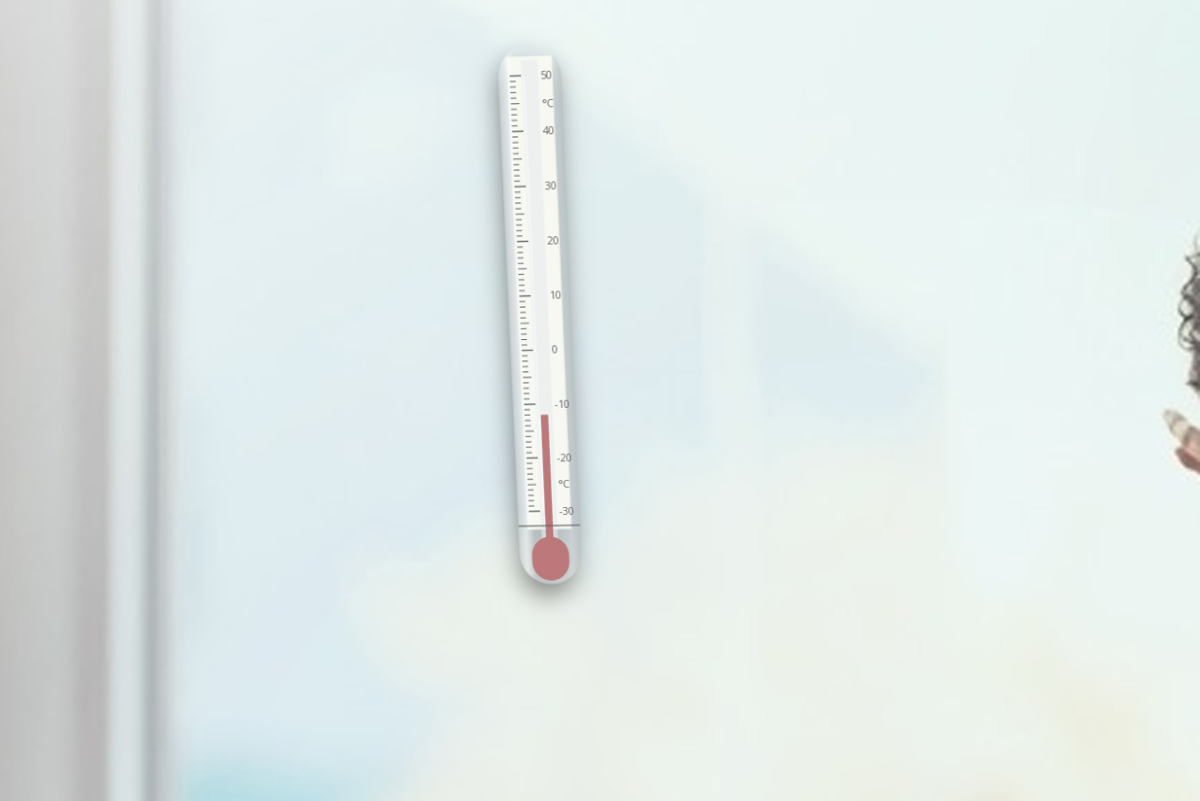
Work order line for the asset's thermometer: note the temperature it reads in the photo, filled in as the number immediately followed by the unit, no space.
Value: -12°C
